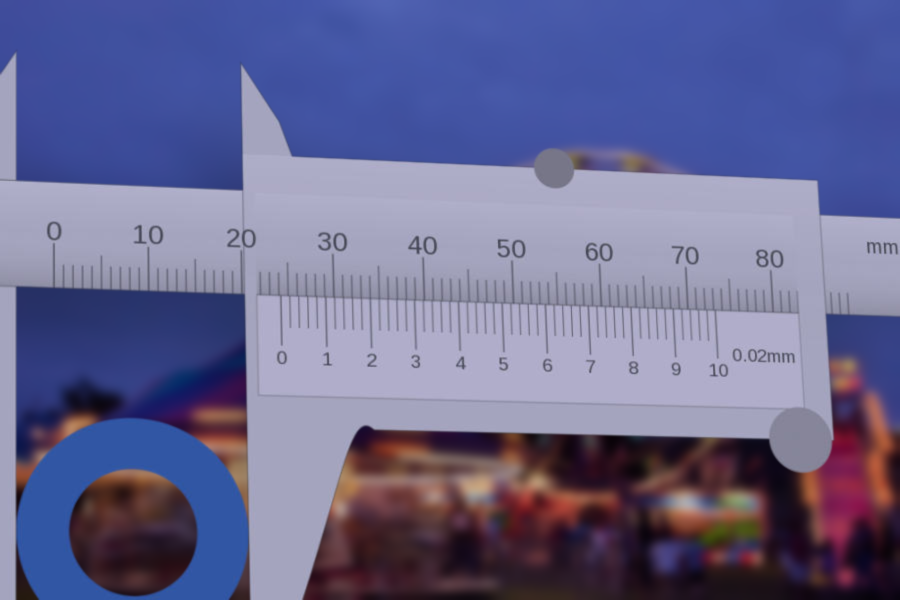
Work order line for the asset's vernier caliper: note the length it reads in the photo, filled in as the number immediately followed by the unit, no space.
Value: 24.2mm
